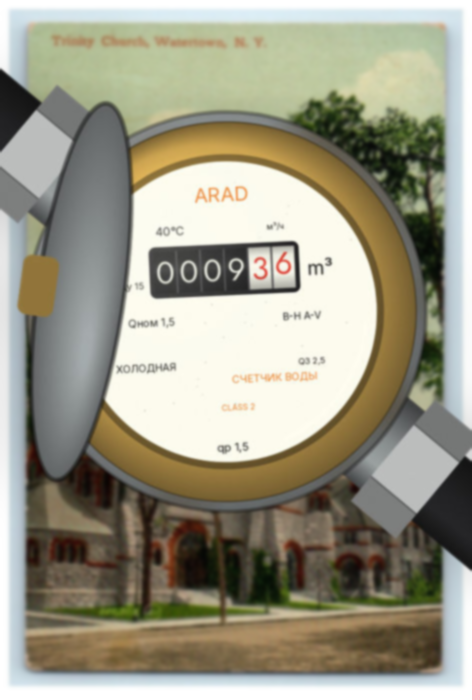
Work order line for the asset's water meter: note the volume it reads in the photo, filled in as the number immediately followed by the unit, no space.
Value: 9.36m³
